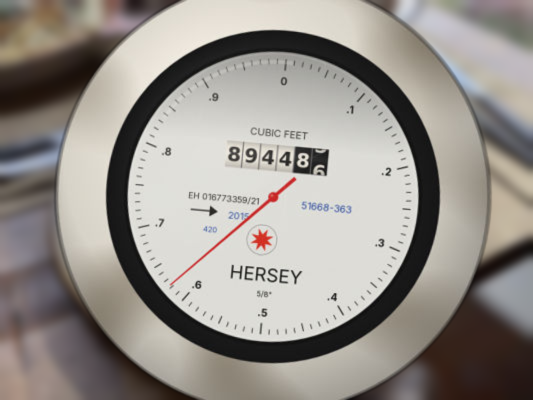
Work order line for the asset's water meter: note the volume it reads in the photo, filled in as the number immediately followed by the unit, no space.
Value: 894485.62ft³
